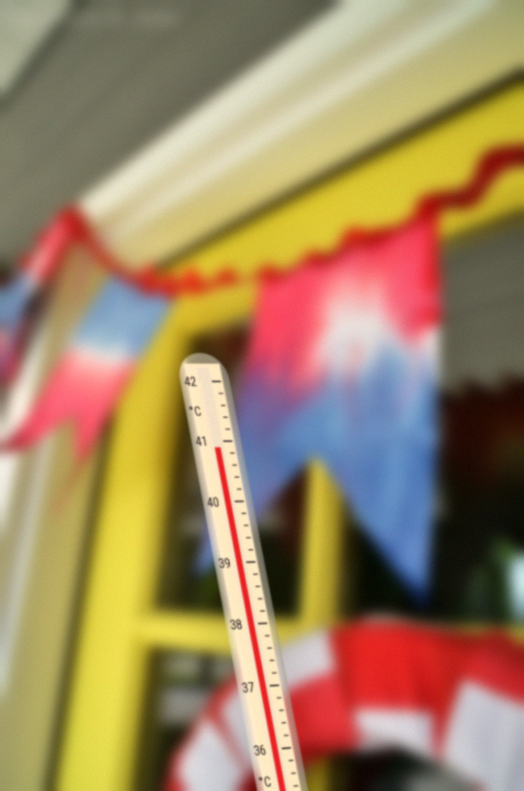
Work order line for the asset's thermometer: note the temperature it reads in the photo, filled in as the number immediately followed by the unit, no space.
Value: 40.9°C
